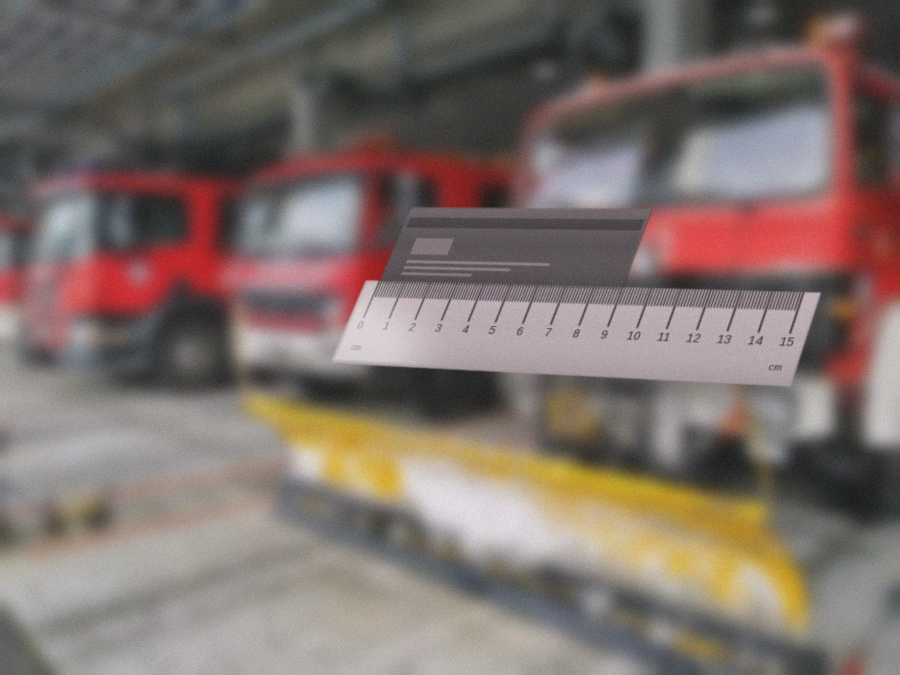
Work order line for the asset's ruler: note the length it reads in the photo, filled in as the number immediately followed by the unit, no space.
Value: 9cm
